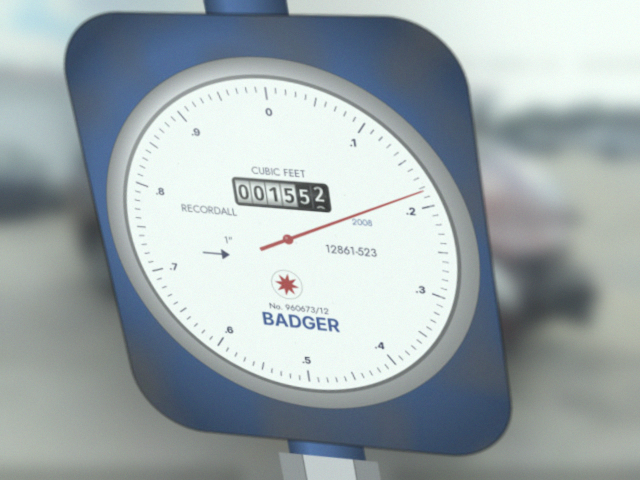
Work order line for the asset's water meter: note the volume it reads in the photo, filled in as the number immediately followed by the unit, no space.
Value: 1552.18ft³
